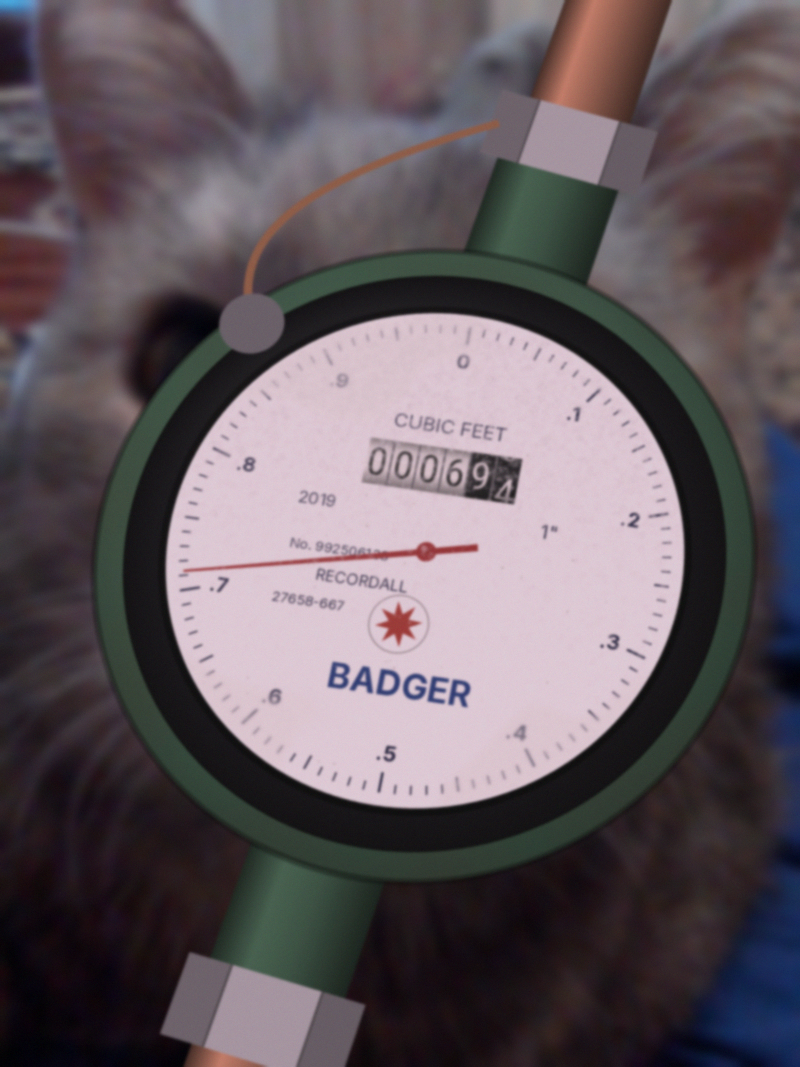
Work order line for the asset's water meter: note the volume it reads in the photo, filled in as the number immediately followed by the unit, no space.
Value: 693.71ft³
